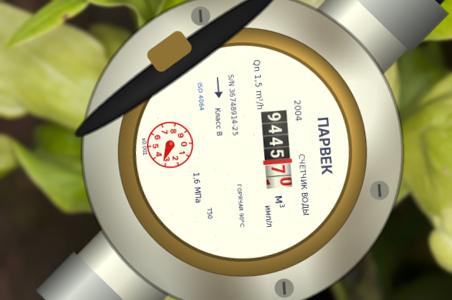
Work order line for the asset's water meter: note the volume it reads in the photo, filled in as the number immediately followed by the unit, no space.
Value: 9445.703m³
